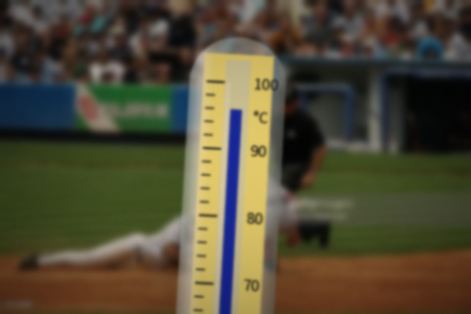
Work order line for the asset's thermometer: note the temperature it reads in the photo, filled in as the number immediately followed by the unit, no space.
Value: 96°C
